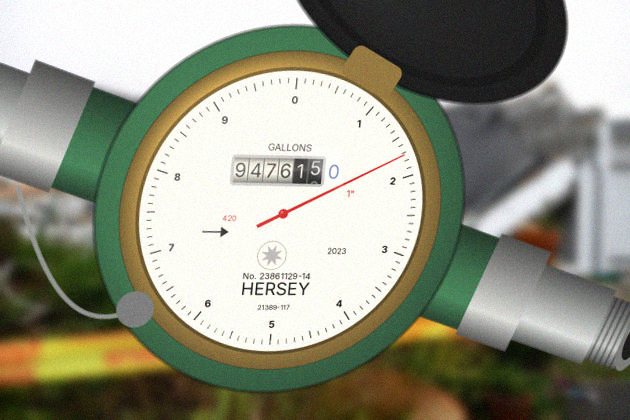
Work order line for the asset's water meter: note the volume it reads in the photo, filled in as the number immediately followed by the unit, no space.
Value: 9476151.7gal
